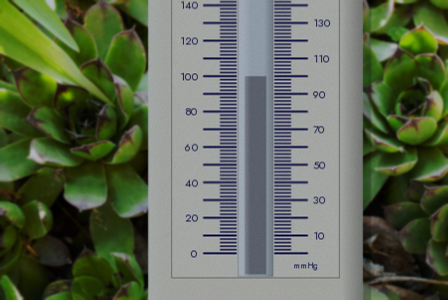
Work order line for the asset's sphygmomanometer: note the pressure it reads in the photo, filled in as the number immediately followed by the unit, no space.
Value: 100mmHg
